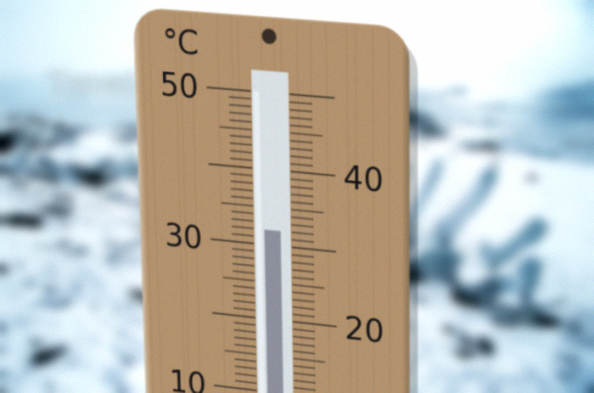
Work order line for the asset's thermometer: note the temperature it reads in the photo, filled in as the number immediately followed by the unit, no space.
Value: 32°C
